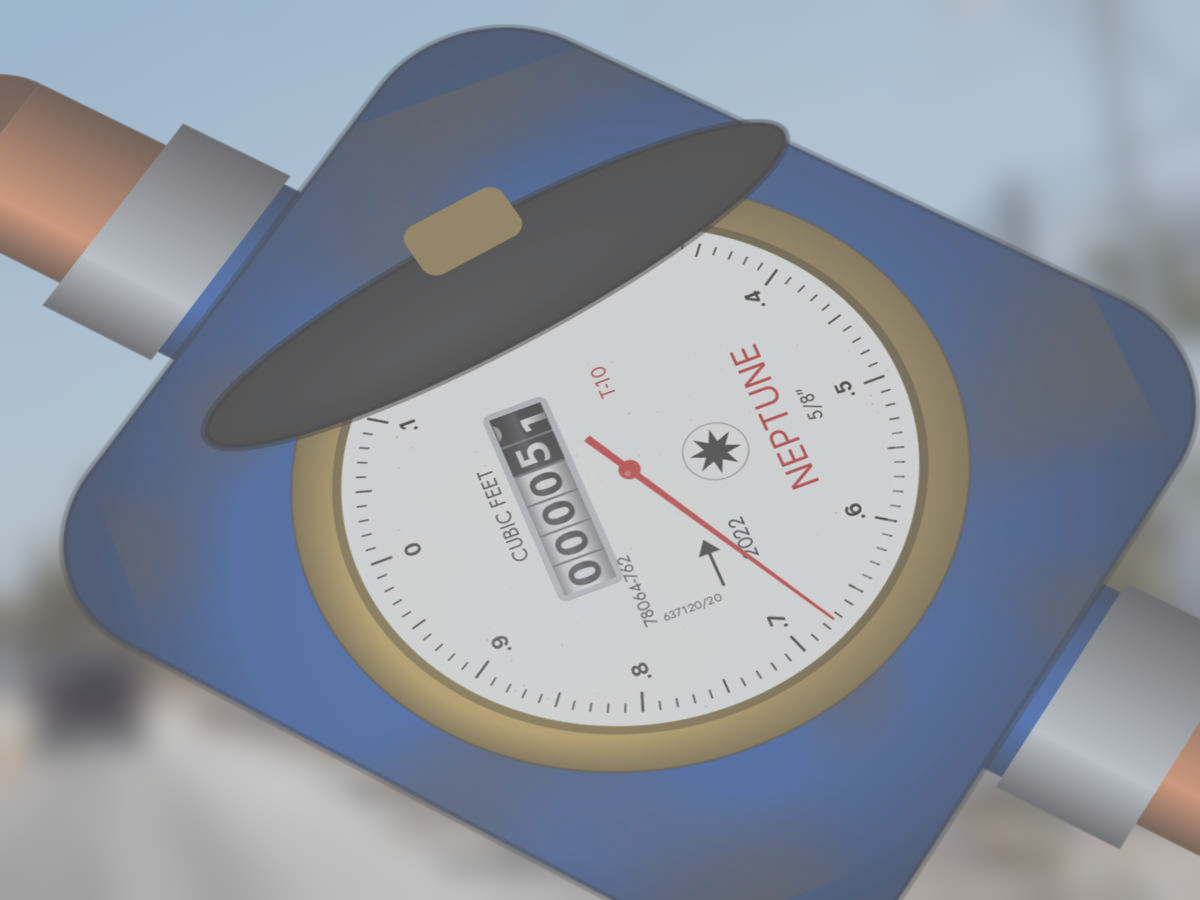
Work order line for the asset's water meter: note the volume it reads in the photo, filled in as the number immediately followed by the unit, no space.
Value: 50.67ft³
